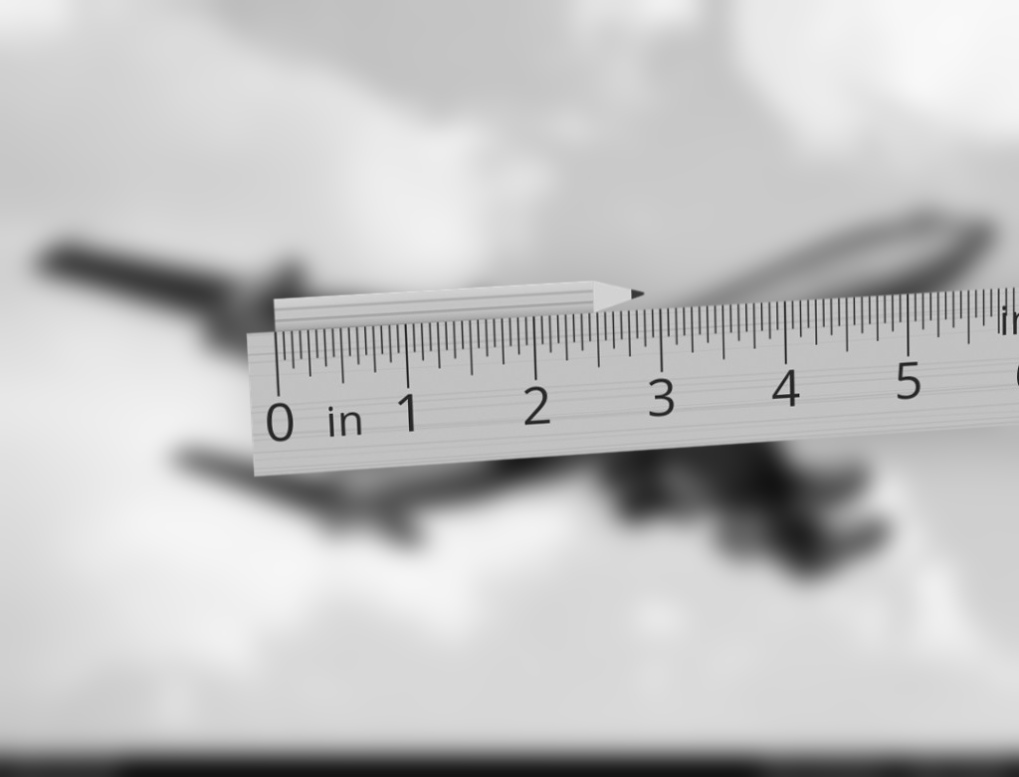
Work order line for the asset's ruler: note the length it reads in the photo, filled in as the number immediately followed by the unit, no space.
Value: 2.875in
